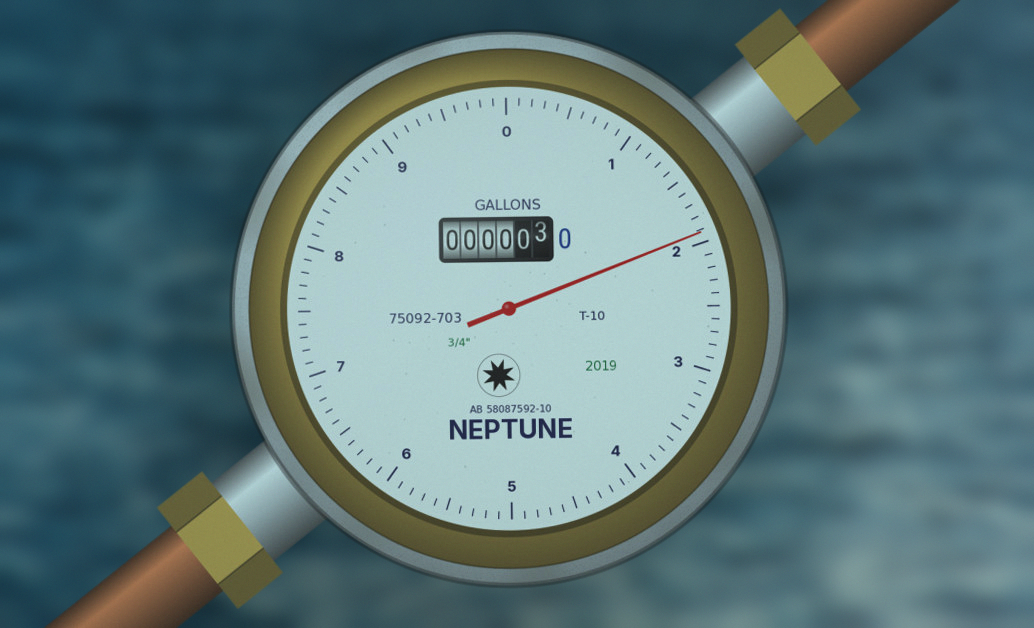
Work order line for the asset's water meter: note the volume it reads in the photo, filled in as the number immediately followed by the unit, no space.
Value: 31.9gal
